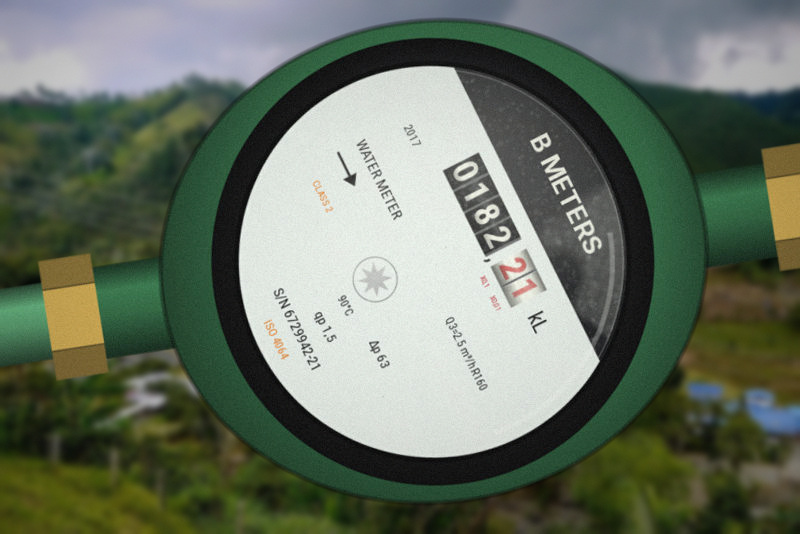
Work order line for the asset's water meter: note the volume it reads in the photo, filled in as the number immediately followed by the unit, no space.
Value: 182.21kL
